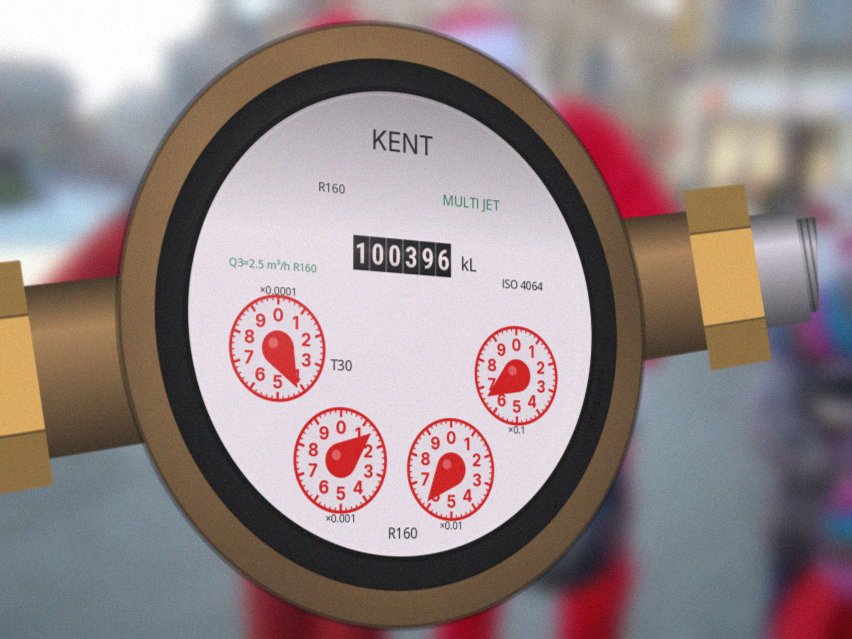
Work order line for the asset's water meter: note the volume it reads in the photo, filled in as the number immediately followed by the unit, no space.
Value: 100396.6614kL
